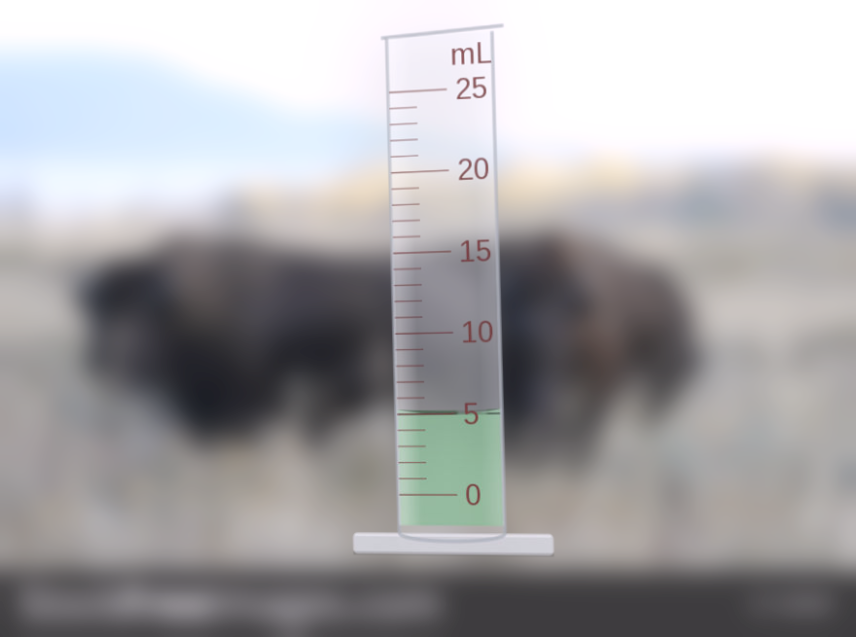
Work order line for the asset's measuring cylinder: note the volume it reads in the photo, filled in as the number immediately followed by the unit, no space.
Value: 5mL
